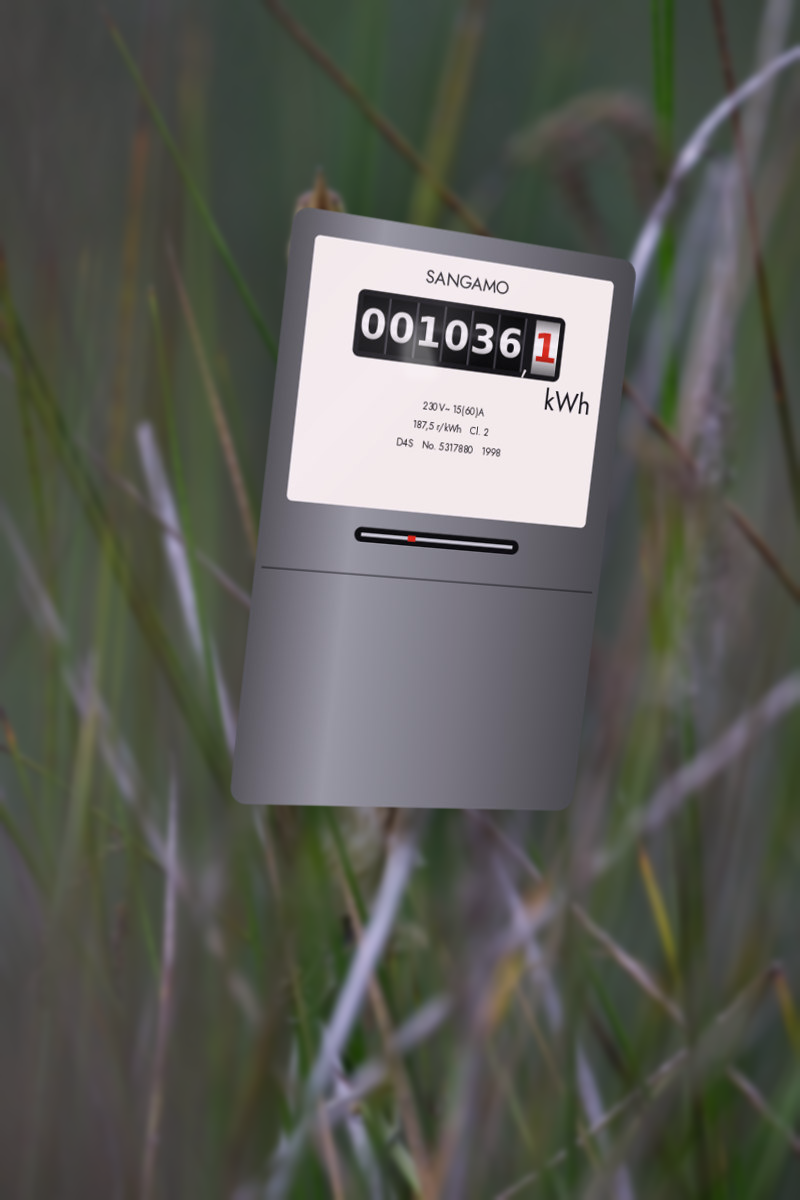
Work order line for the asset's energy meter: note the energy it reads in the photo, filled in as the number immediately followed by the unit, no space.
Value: 1036.1kWh
